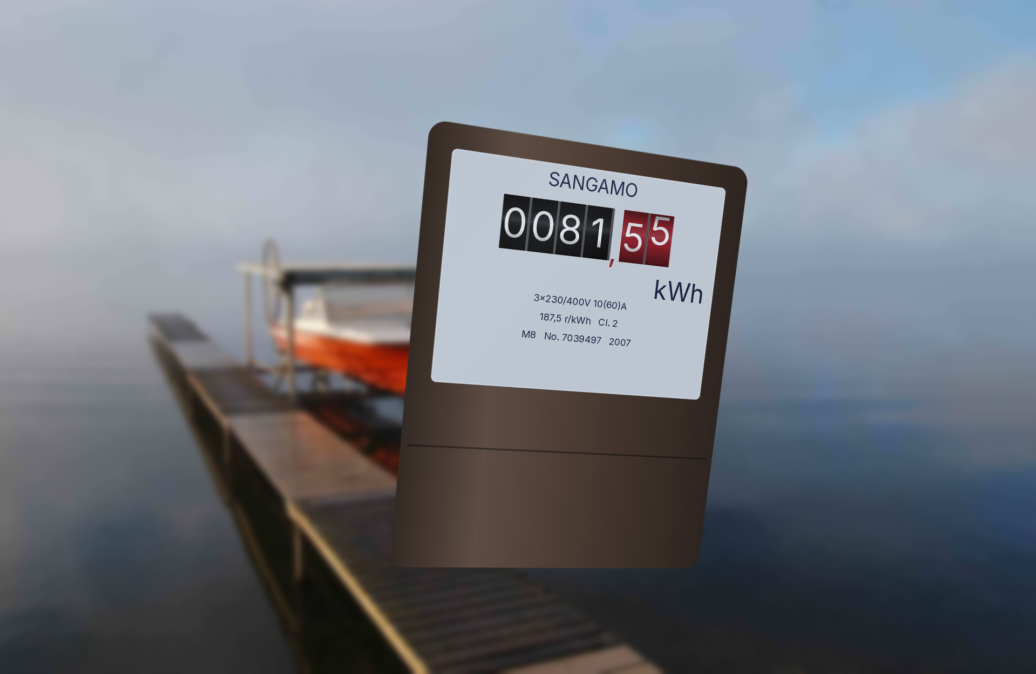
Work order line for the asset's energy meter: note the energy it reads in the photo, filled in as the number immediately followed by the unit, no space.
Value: 81.55kWh
